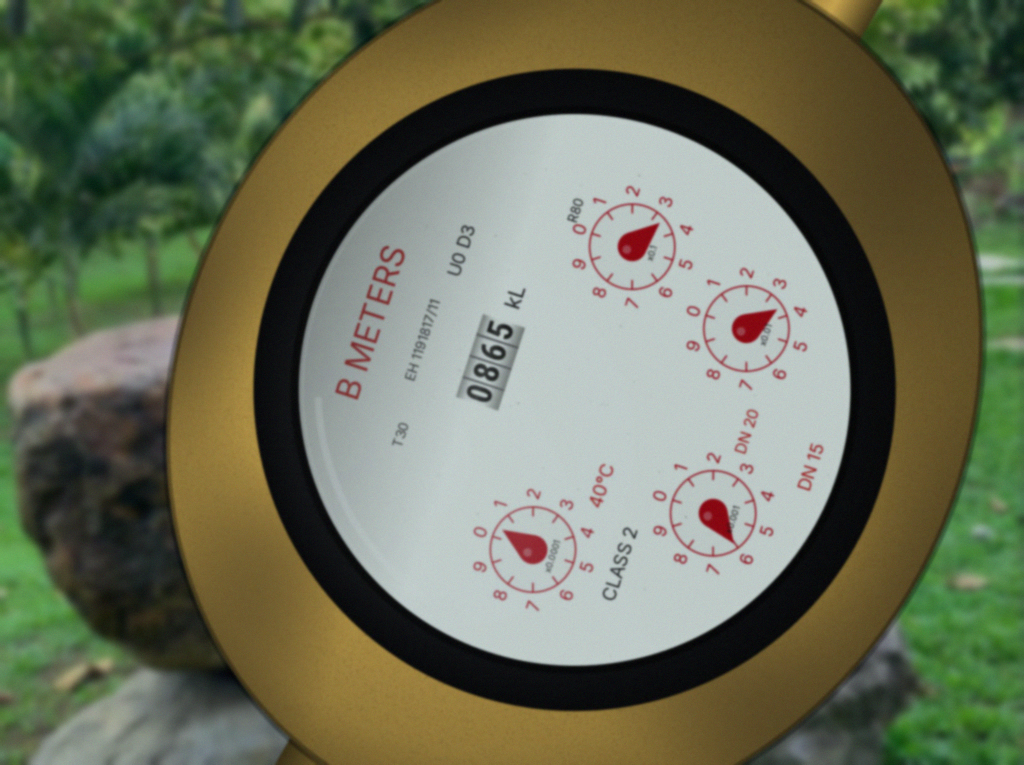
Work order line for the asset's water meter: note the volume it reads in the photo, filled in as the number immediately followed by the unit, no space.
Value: 865.3360kL
